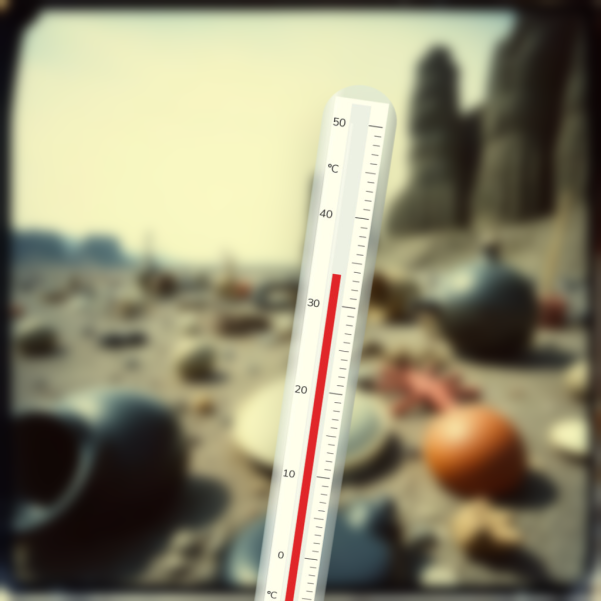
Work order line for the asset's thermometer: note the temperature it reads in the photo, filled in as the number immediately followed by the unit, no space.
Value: 33.5°C
